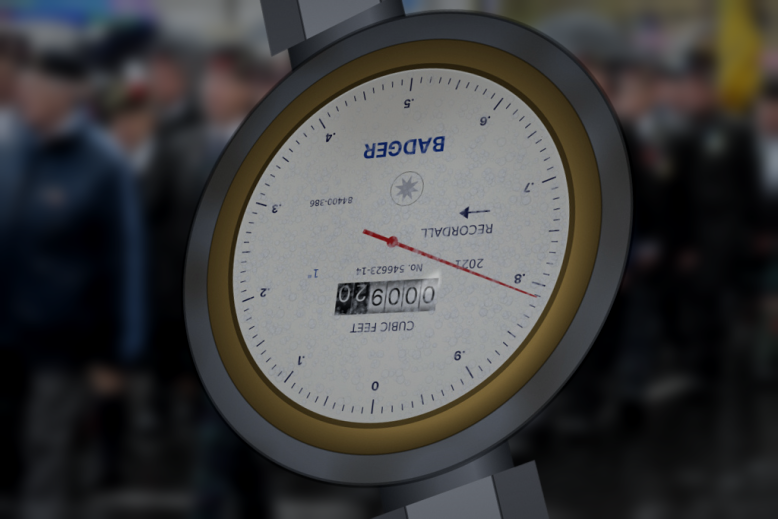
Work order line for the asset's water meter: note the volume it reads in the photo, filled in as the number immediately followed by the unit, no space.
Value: 919.81ft³
